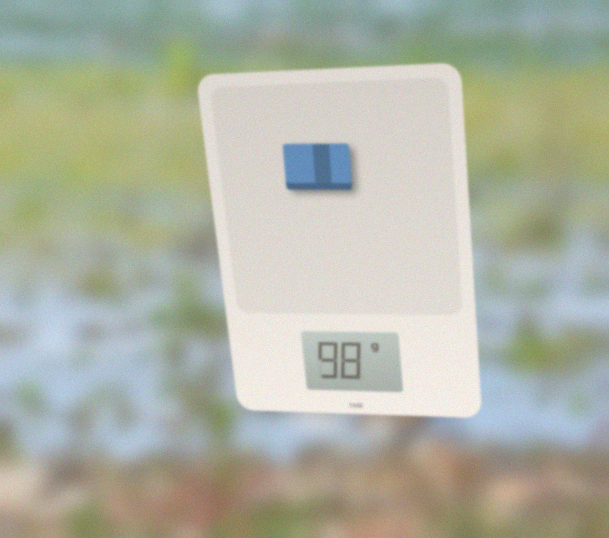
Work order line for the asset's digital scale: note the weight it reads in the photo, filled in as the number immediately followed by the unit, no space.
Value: 98g
